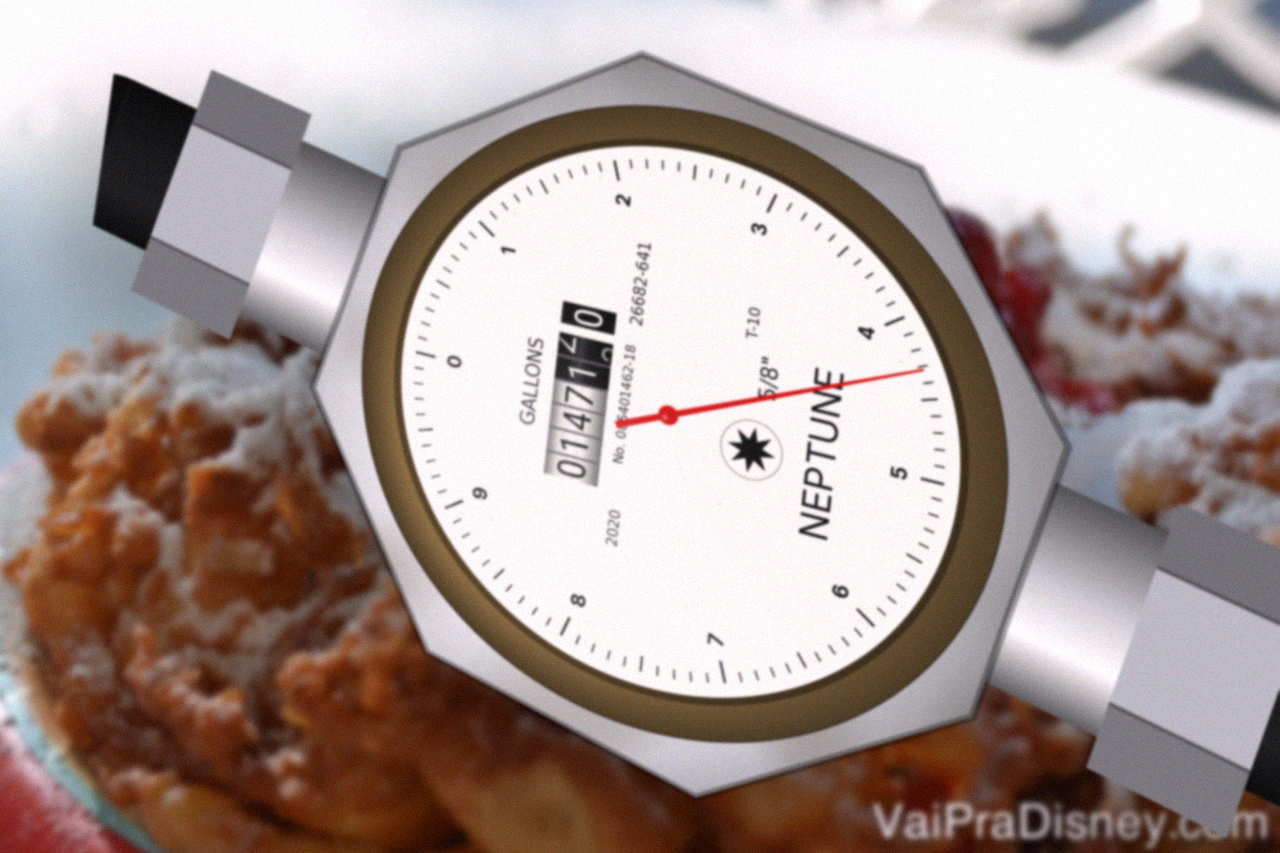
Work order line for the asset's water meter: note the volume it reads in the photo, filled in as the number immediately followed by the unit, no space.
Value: 147124.3gal
